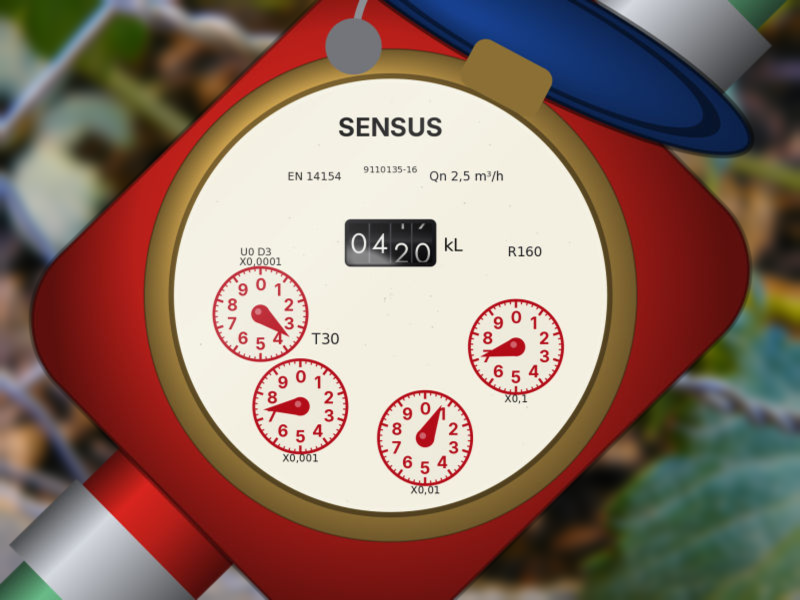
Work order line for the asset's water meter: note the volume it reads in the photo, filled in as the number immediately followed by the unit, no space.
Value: 419.7073kL
